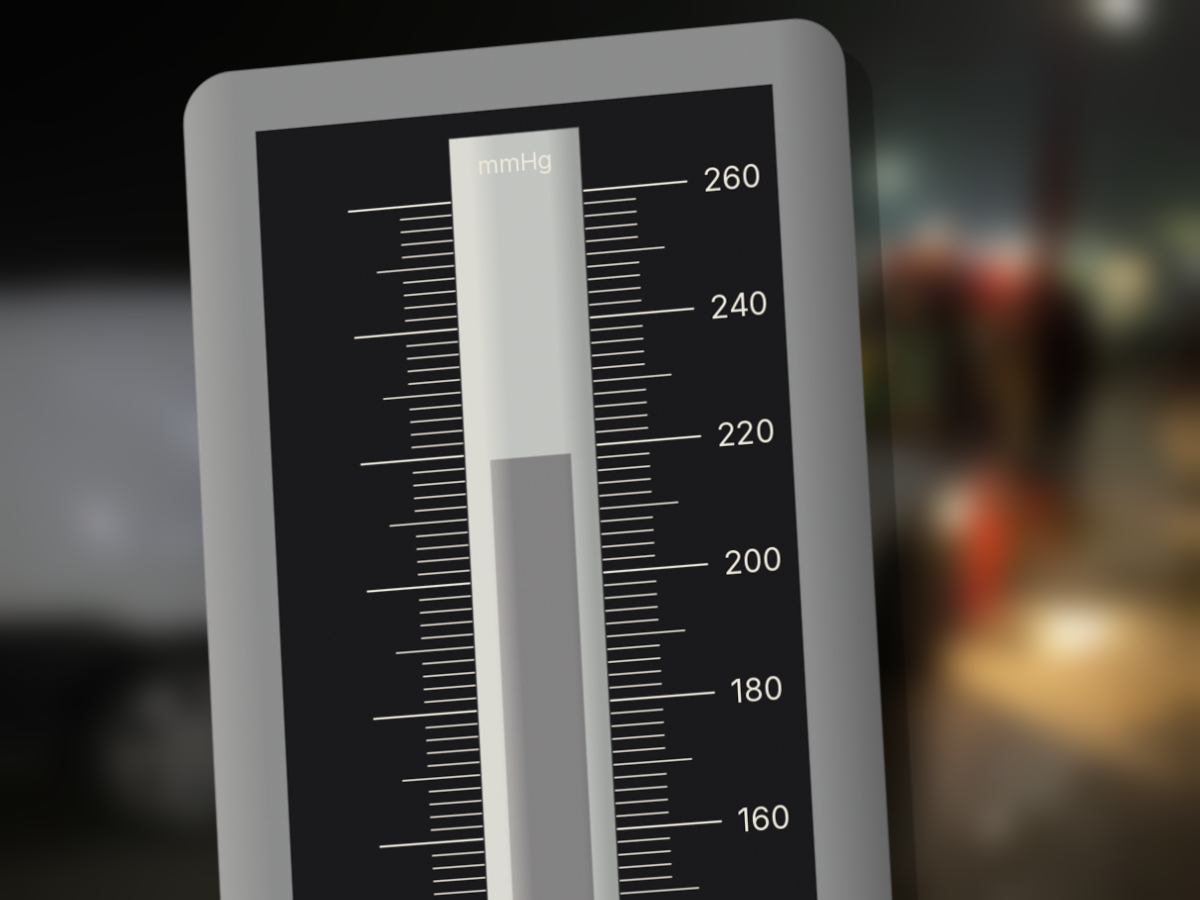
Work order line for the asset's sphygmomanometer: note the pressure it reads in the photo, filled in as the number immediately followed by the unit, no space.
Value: 219mmHg
